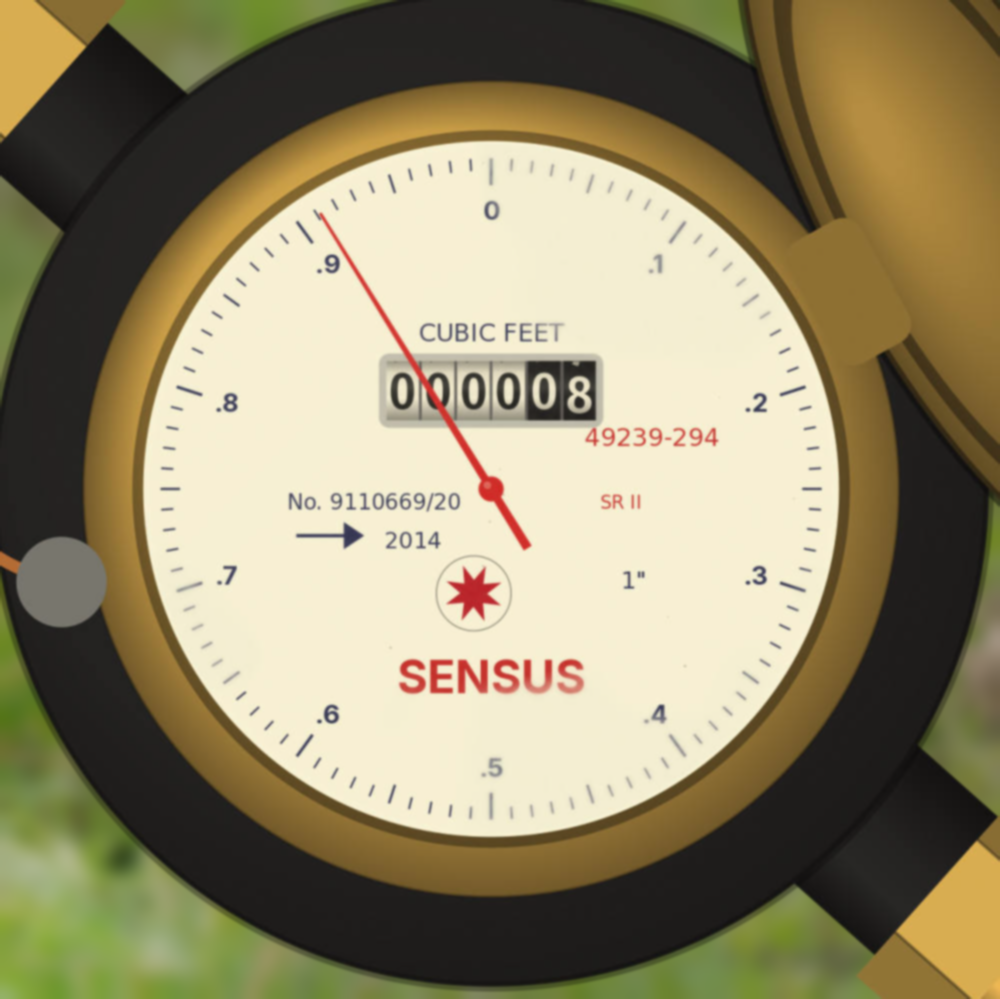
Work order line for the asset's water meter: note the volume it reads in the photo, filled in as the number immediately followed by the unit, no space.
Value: 7.91ft³
